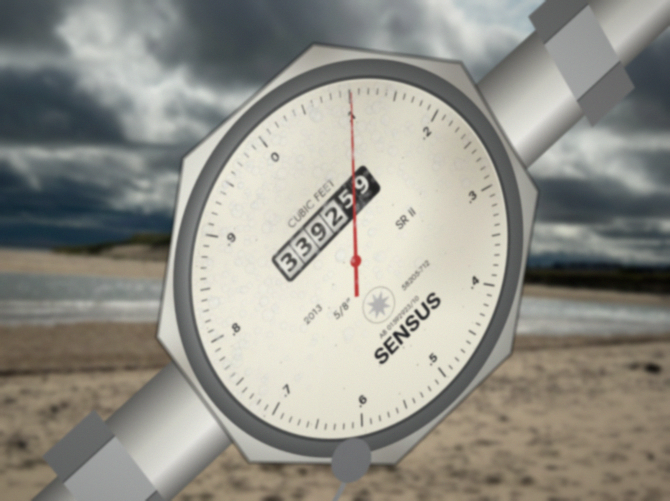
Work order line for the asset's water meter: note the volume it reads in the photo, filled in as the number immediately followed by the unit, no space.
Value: 339259.10ft³
